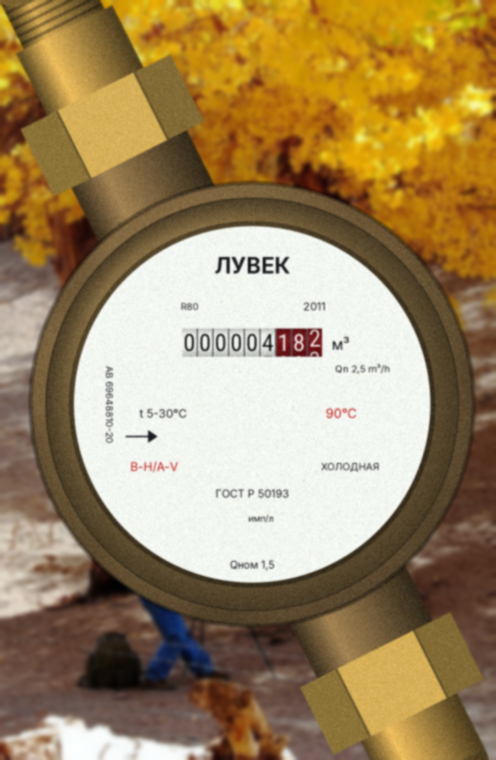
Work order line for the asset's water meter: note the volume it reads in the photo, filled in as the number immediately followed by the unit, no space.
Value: 4.182m³
